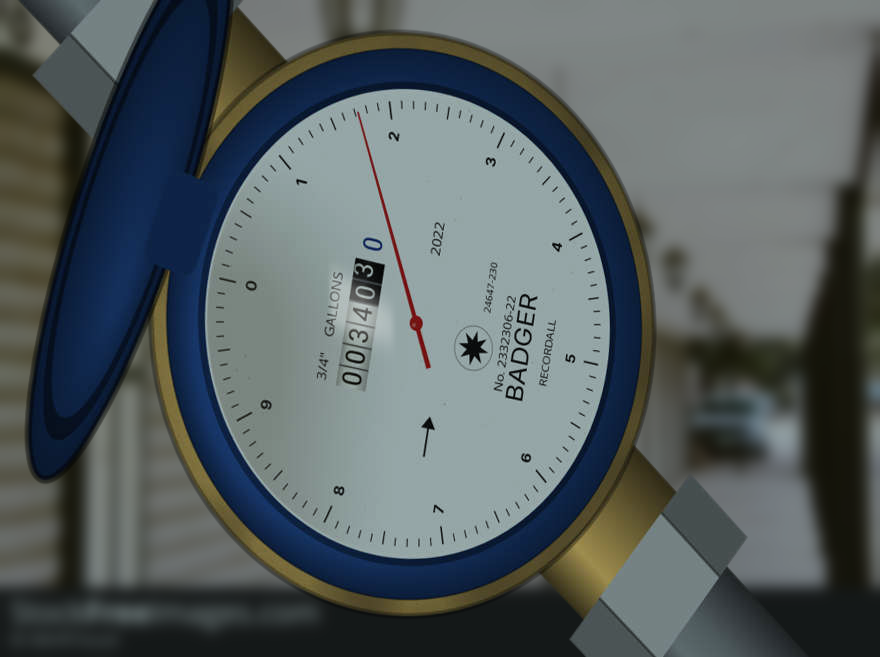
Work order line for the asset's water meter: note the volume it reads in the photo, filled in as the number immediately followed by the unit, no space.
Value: 34031.7gal
